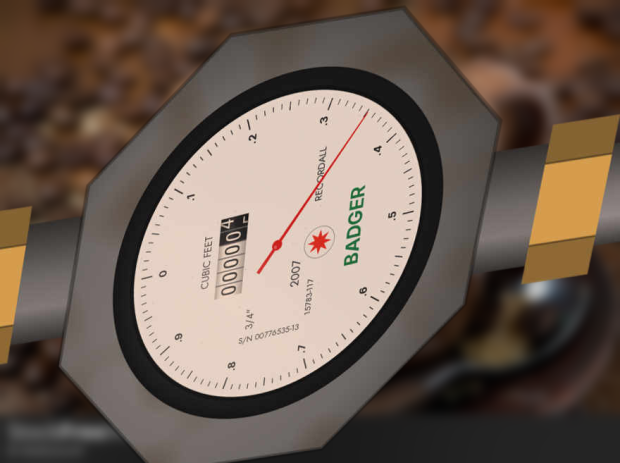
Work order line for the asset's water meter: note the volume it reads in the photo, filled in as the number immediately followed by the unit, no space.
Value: 4.35ft³
